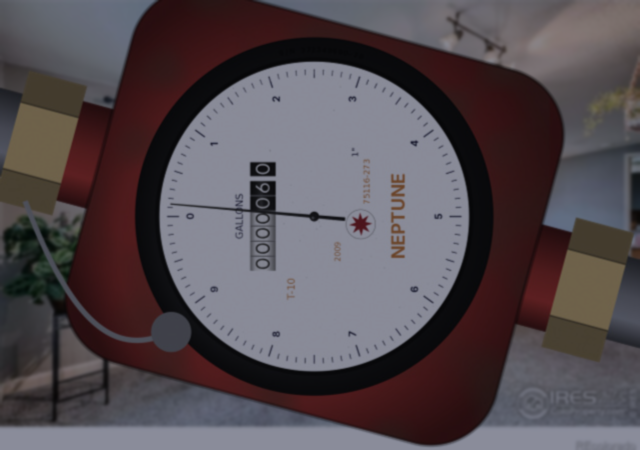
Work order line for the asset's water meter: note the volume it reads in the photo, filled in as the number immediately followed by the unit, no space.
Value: 60.1gal
